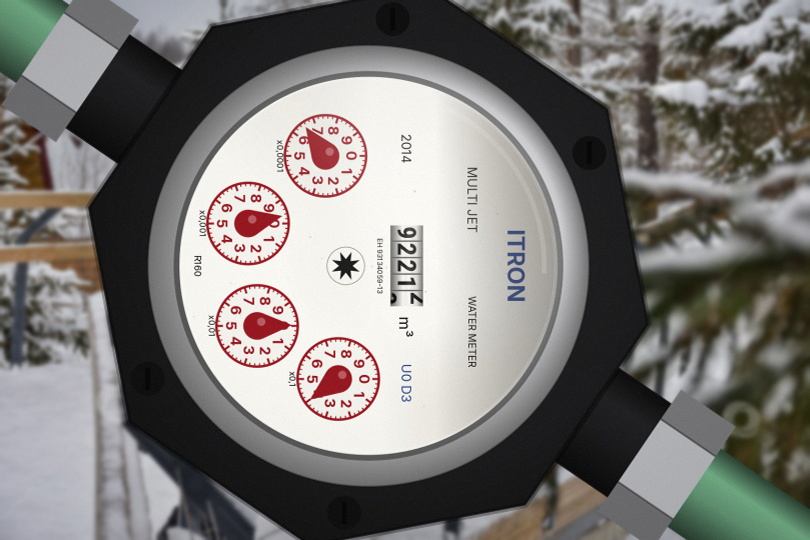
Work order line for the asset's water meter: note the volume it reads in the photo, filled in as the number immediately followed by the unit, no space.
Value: 92212.3996m³
